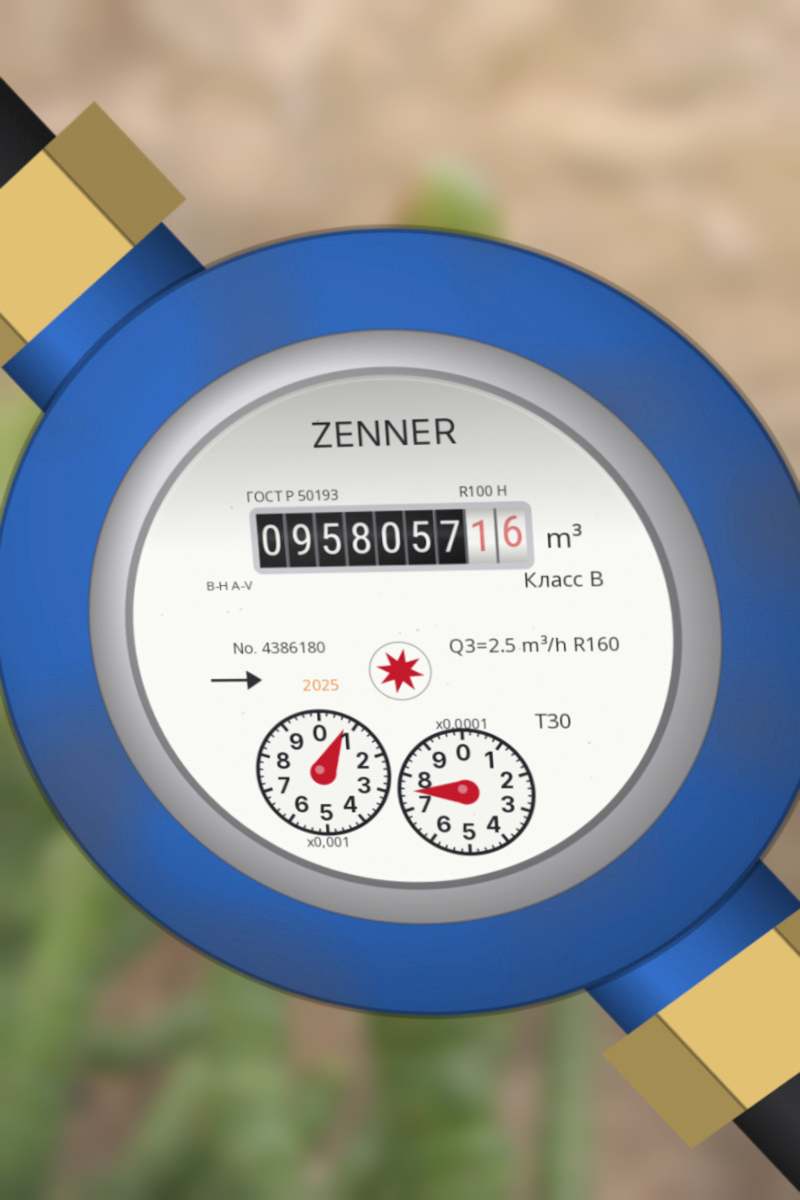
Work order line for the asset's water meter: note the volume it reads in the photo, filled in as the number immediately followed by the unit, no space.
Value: 958057.1607m³
